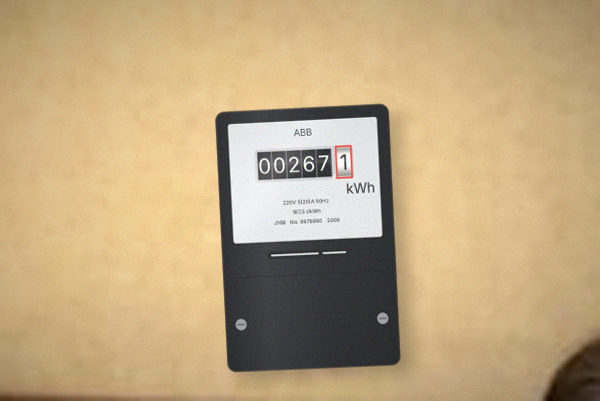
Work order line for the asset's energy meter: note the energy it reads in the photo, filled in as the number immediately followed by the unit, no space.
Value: 267.1kWh
